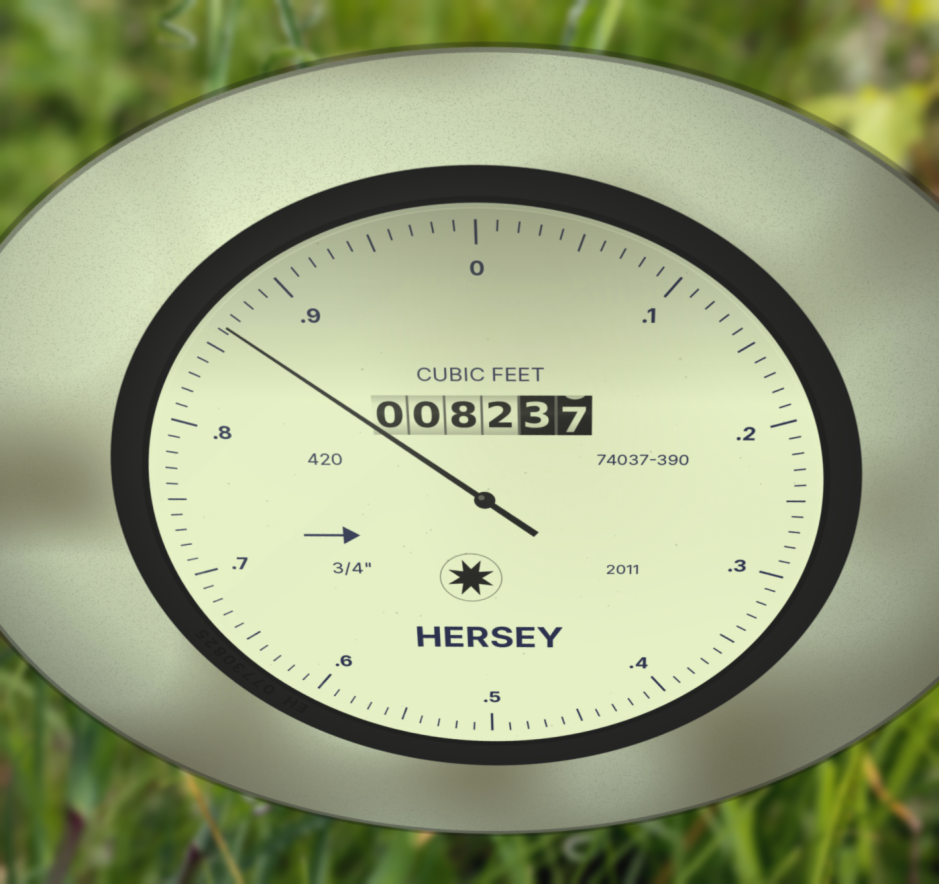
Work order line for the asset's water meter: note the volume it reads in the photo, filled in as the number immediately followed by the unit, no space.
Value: 8236.86ft³
